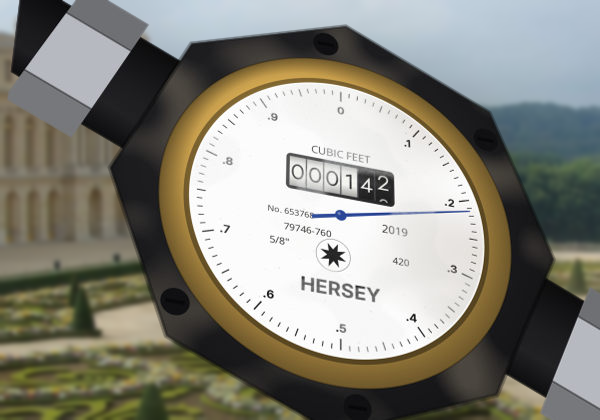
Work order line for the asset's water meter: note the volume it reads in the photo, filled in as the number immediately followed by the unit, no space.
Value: 142.21ft³
